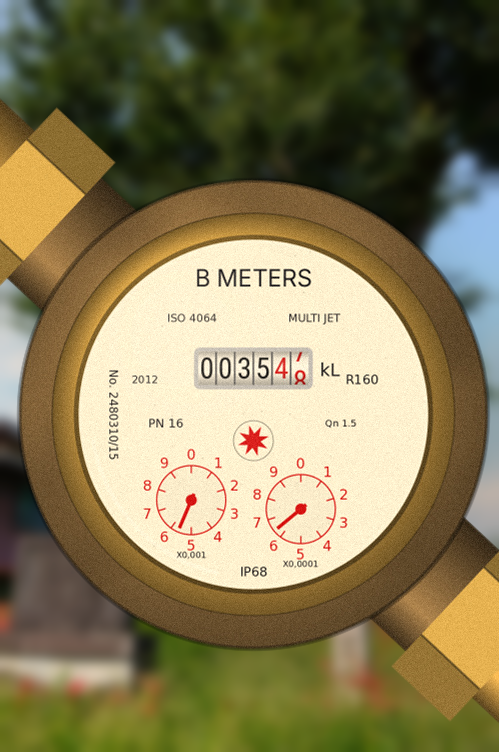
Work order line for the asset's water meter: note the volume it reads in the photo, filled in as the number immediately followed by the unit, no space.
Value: 35.4756kL
